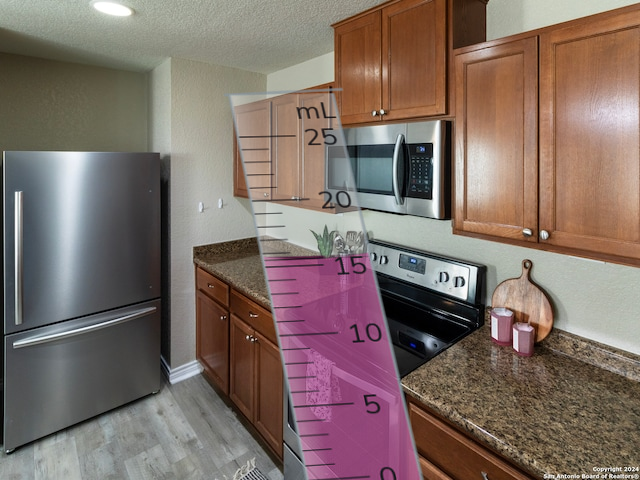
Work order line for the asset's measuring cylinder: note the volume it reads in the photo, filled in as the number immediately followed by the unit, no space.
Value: 15.5mL
